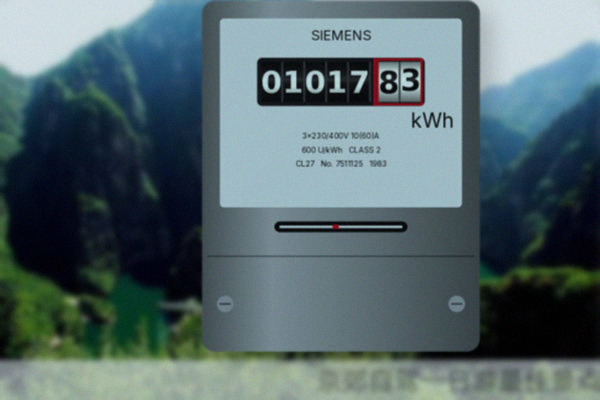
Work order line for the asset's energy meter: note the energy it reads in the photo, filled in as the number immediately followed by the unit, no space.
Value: 1017.83kWh
